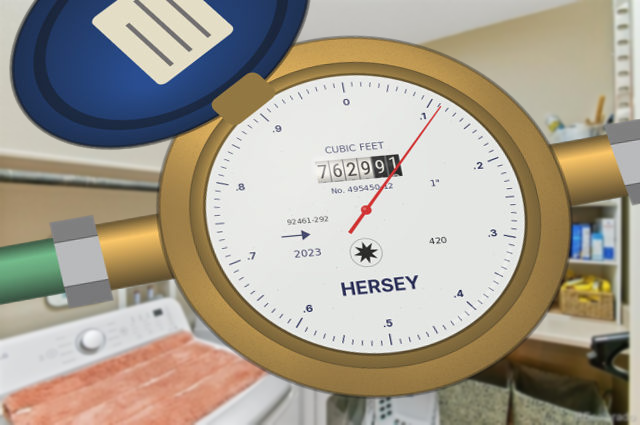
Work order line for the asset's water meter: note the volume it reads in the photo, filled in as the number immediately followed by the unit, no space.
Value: 762991.11ft³
